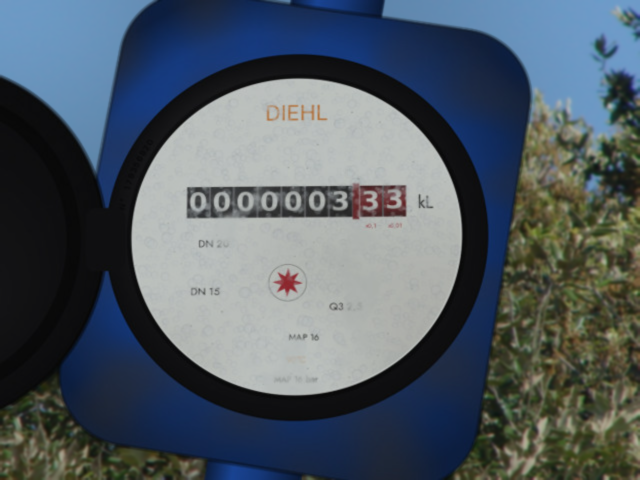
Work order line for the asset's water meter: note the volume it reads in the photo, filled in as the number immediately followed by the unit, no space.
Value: 3.33kL
